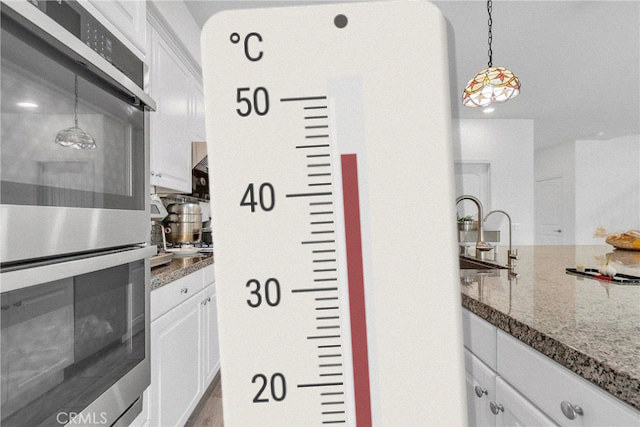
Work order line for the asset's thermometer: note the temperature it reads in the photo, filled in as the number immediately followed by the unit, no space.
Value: 44°C
